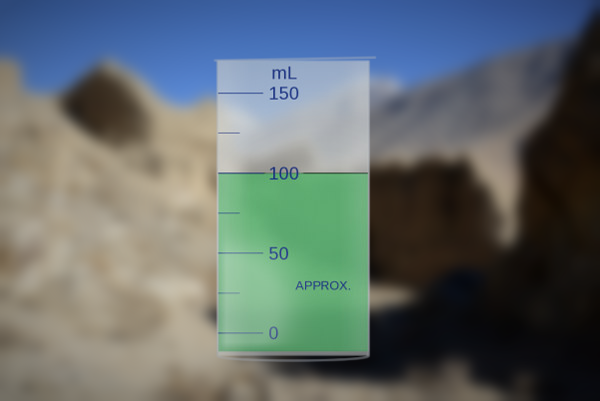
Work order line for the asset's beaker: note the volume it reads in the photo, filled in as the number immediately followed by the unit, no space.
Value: 100mL
